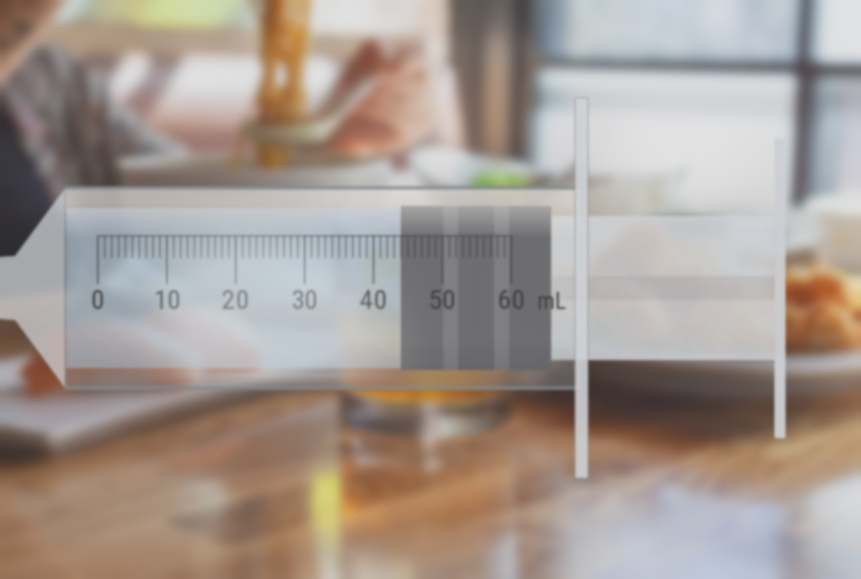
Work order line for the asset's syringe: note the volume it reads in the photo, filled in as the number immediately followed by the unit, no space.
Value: 44mL
